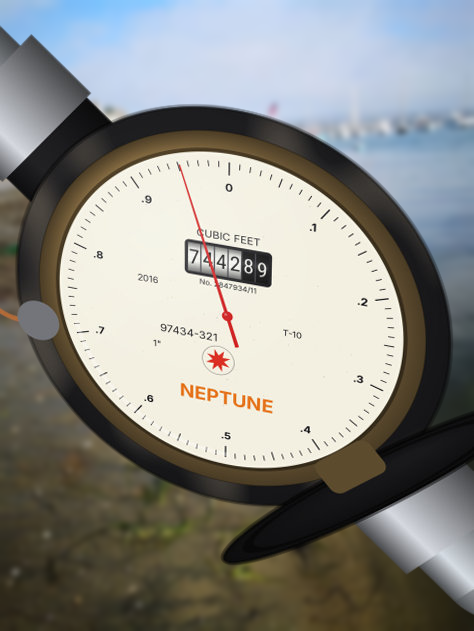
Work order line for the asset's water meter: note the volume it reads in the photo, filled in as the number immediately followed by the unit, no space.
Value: 744288.95ft³
